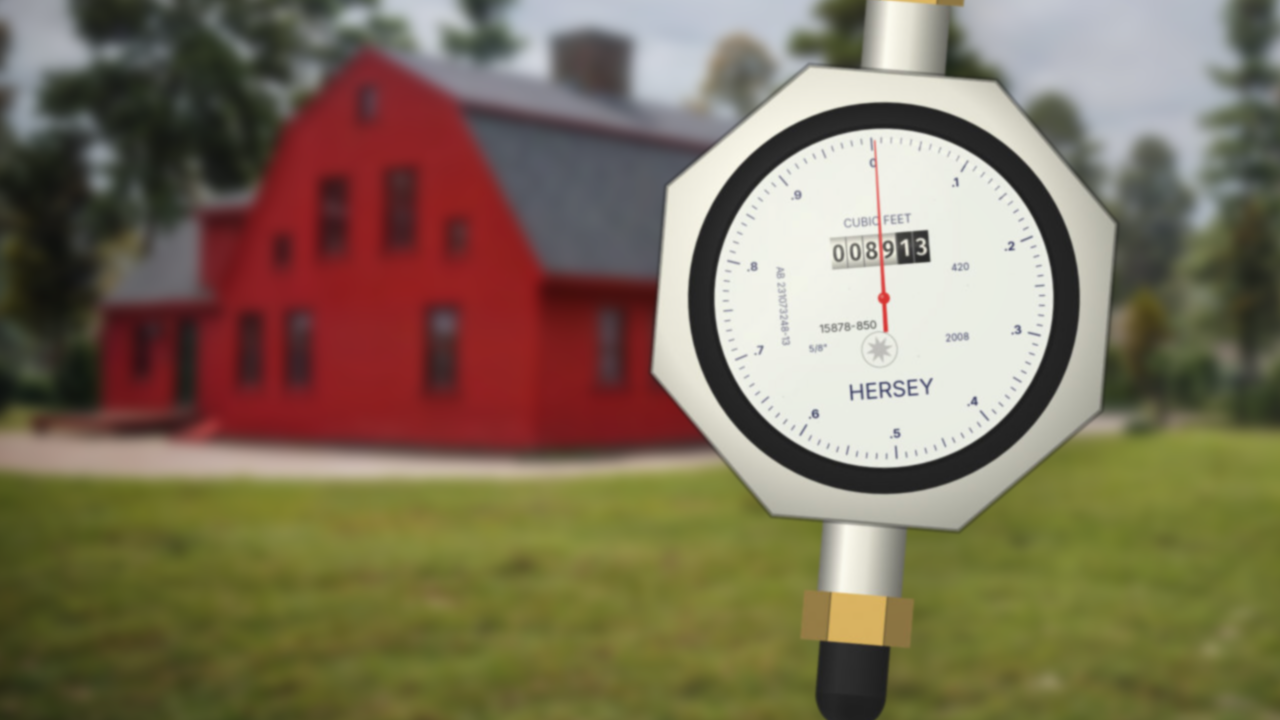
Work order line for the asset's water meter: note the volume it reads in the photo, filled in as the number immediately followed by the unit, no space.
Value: 8913.00ft³
